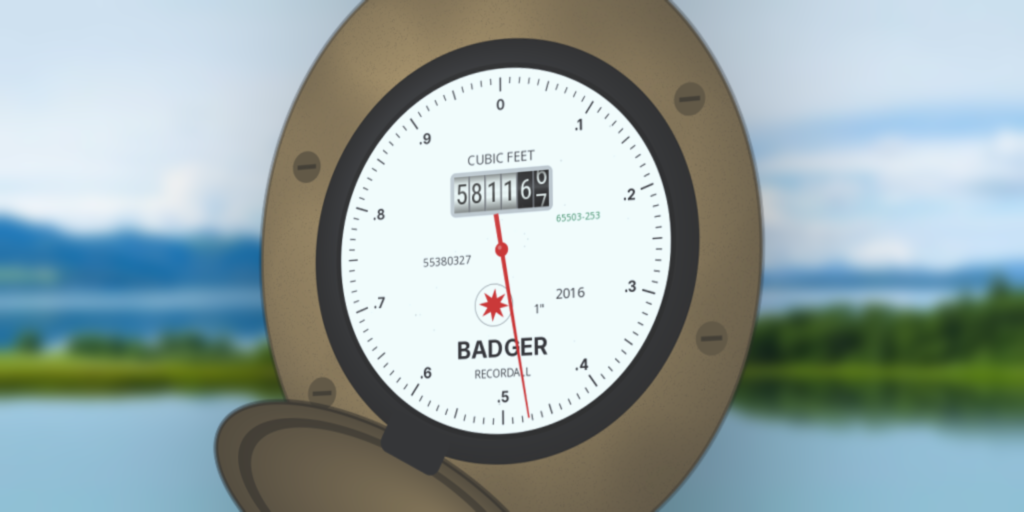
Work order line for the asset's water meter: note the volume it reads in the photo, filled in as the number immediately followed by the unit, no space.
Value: 581166.47ft³
